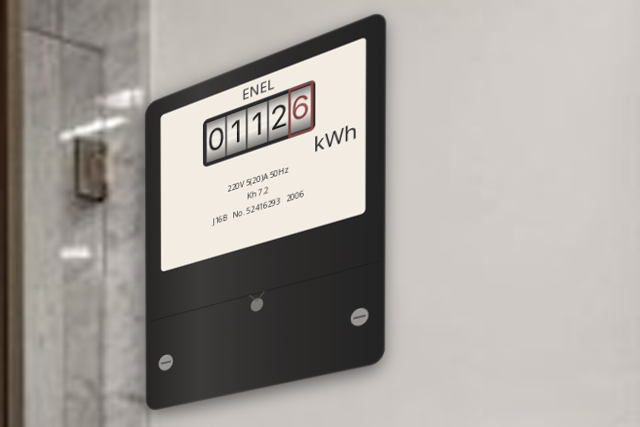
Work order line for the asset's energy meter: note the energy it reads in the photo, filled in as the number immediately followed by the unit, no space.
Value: 112.6kWh
